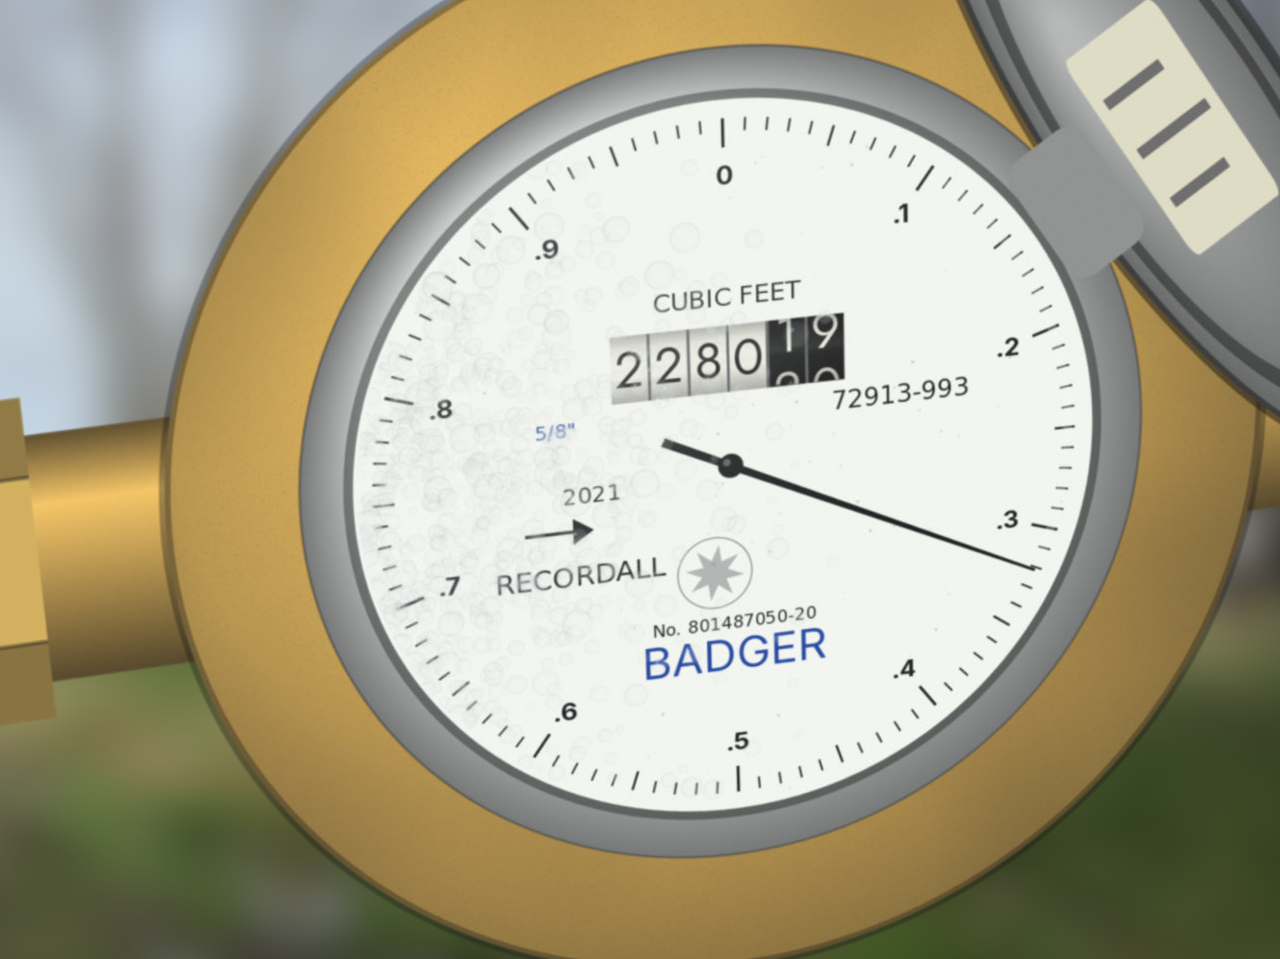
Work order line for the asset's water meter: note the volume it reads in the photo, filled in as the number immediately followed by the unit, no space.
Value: 228019.32ft³
